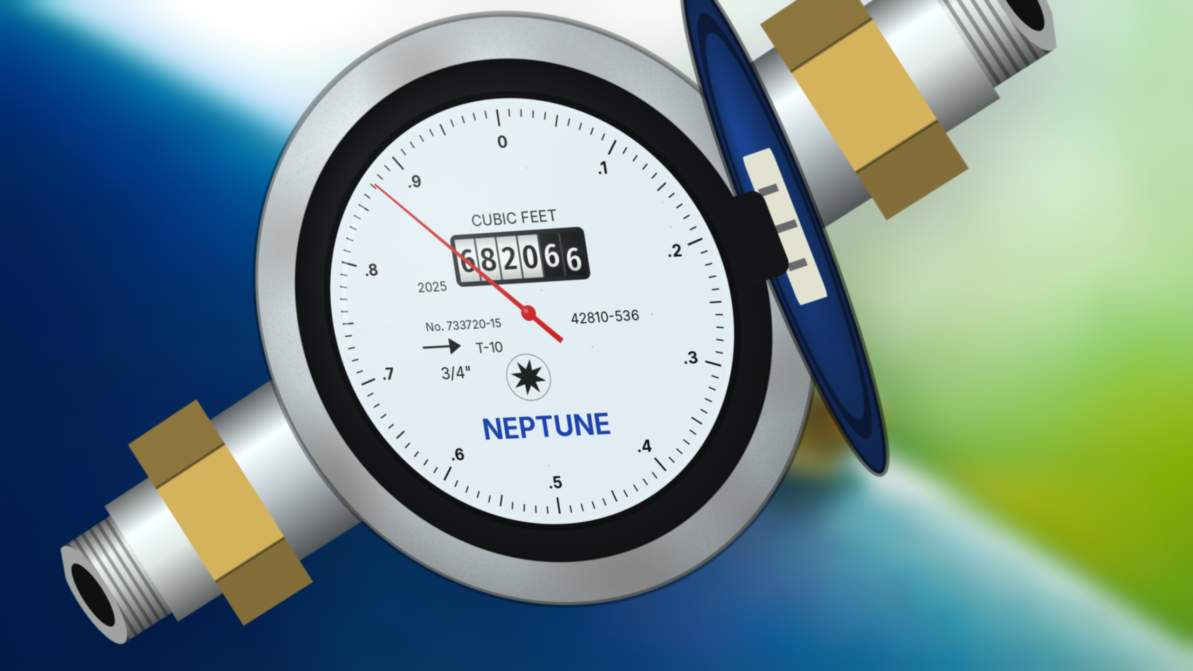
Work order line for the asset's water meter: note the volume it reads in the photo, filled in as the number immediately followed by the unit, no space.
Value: 682065.87ft³
